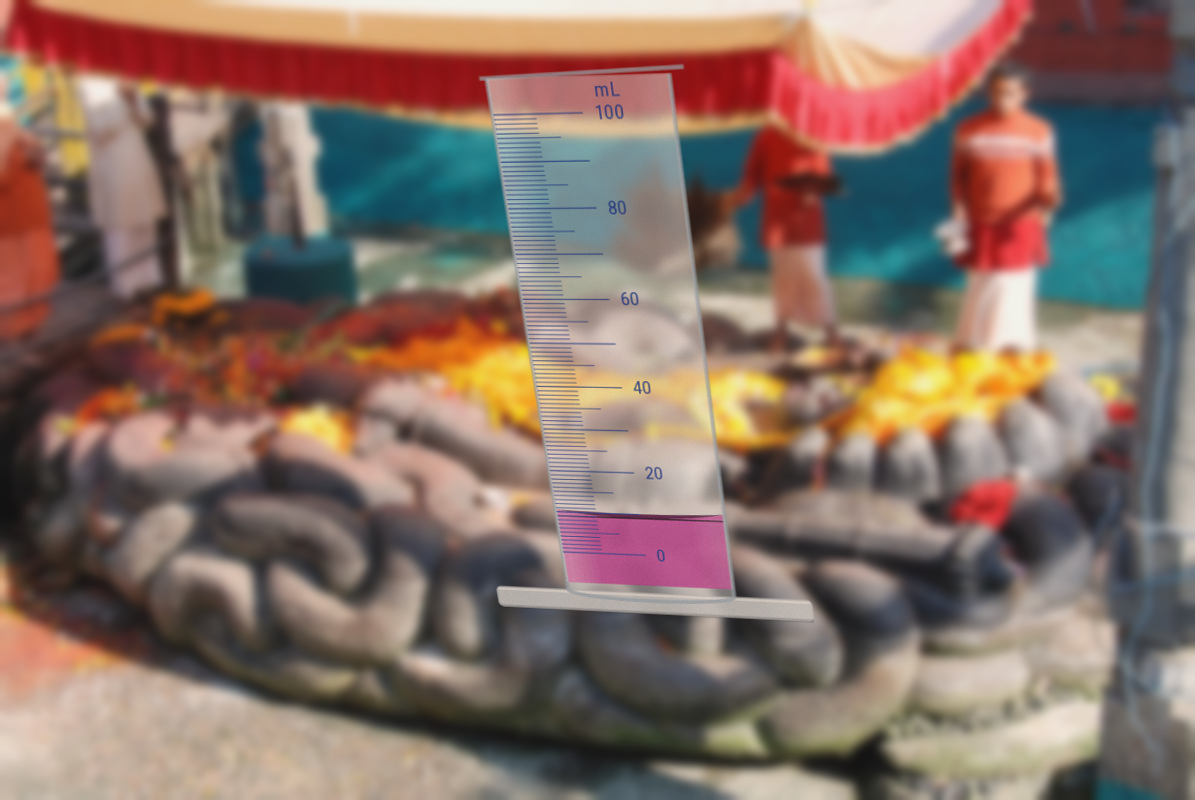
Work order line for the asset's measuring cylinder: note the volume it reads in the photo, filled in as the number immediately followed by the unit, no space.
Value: 9mL
